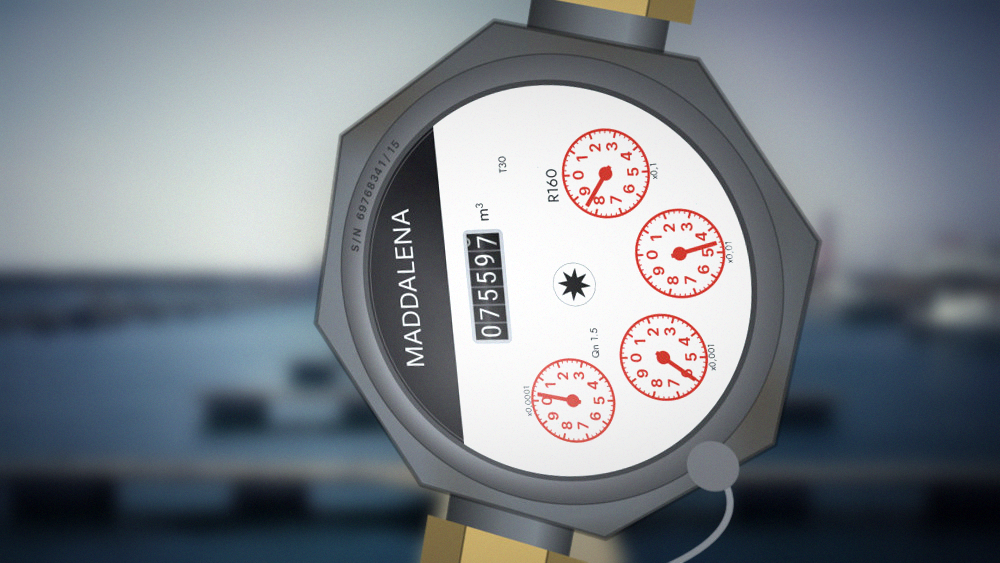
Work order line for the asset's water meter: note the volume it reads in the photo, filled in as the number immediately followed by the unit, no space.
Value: 75596.8460m³
